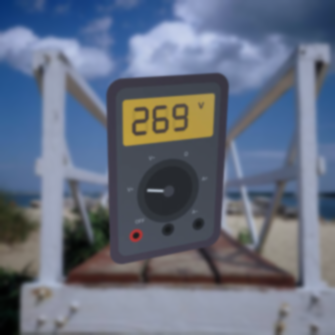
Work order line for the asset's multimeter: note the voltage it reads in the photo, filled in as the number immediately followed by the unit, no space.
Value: 269V
